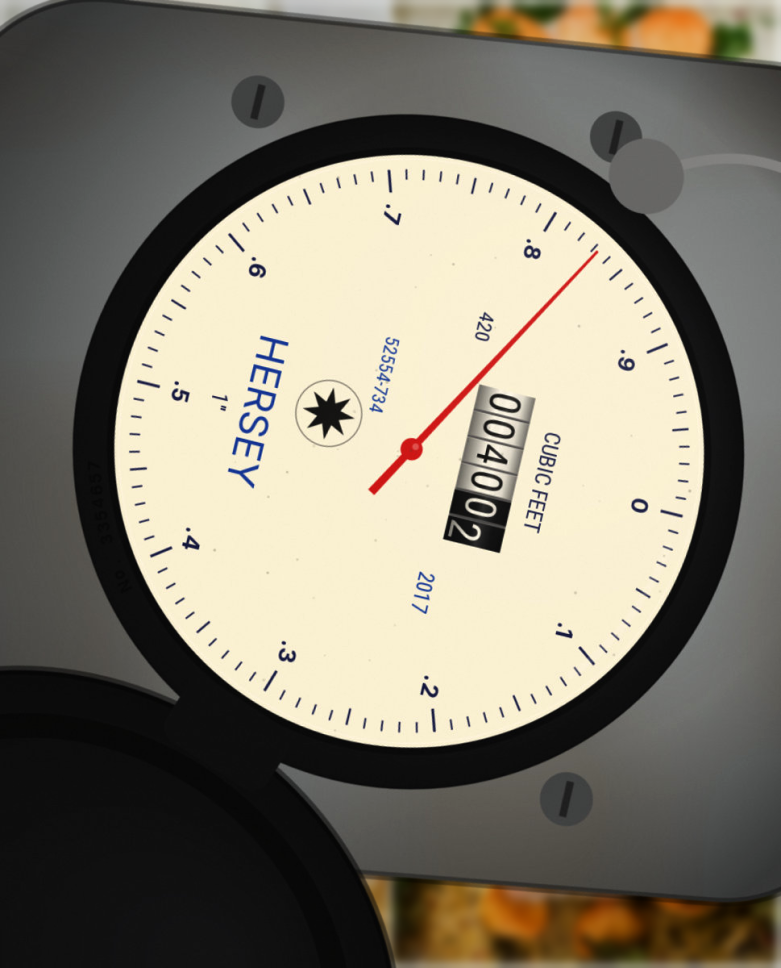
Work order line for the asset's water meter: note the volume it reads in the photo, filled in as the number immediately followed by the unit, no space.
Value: 4001.83ft³
